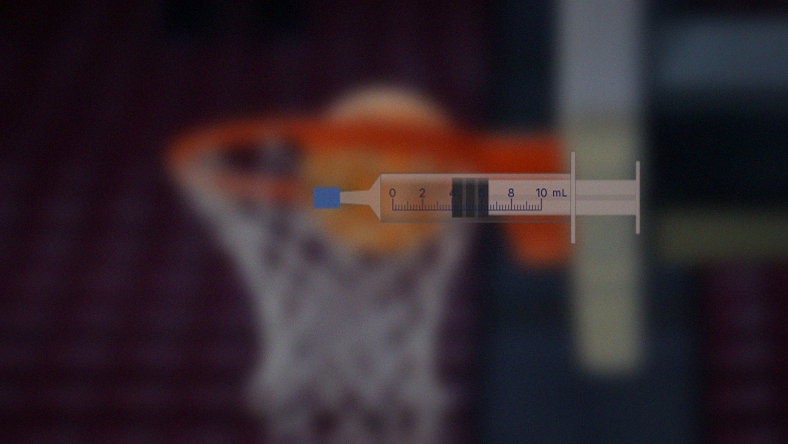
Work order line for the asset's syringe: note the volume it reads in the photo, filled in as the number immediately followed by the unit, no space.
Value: 4mL
